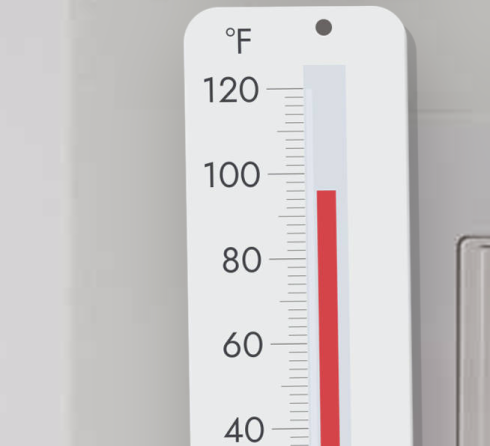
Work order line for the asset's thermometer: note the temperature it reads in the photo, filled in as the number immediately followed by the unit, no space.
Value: 96°F
